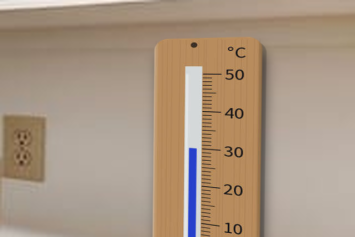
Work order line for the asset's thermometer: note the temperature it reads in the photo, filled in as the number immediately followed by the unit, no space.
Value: 30°C
